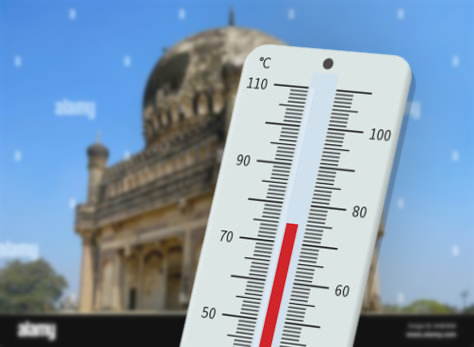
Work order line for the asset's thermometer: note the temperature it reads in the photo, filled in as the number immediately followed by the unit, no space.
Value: 75°C
